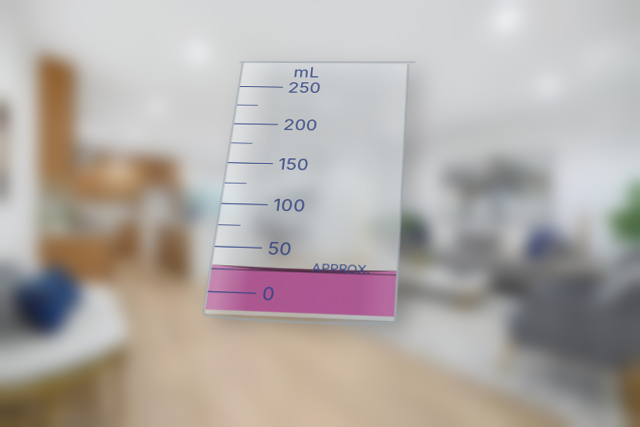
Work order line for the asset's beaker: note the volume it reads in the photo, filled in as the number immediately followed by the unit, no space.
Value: 25mL
